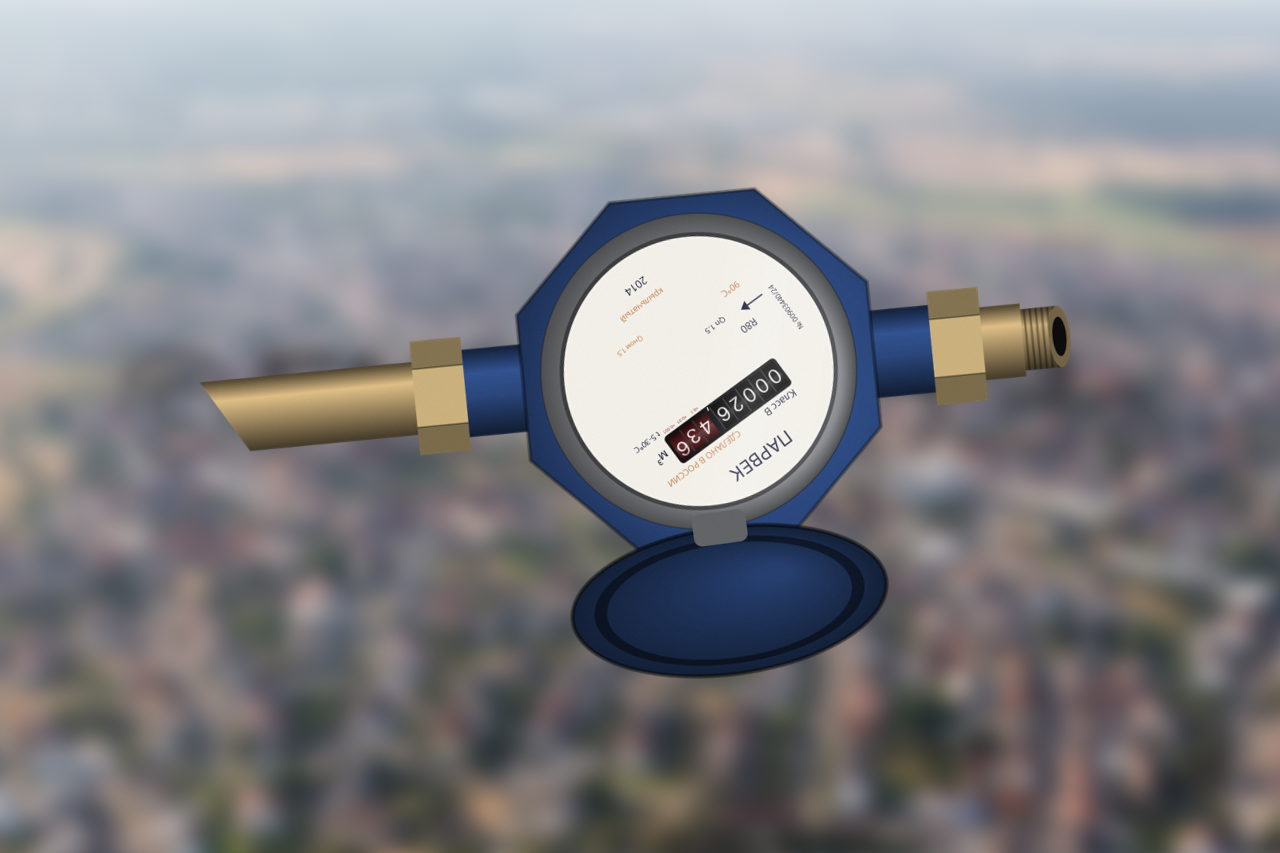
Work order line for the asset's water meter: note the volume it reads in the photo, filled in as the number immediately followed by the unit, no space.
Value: 26.436m³
